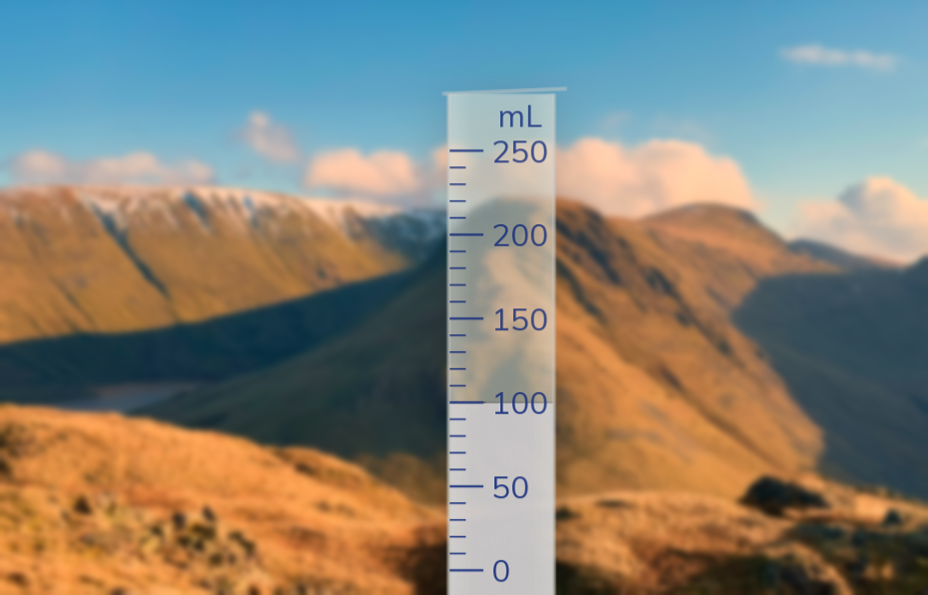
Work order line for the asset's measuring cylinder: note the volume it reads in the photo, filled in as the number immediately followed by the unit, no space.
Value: 100mL
